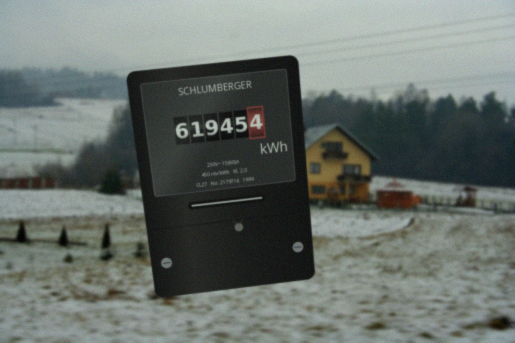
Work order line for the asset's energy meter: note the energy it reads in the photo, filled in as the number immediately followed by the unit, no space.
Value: 61945.4kWh
